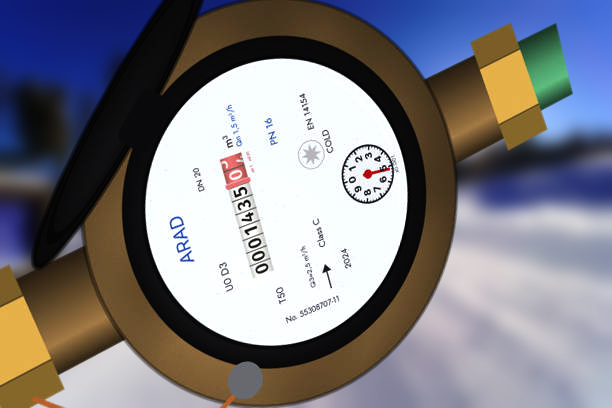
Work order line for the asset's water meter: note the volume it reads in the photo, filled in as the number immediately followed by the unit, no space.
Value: 1435.035m³
